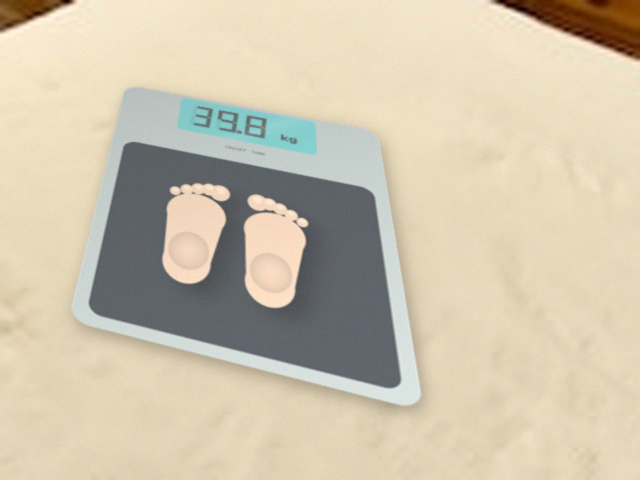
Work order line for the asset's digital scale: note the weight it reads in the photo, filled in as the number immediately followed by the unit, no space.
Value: 39.8kg
